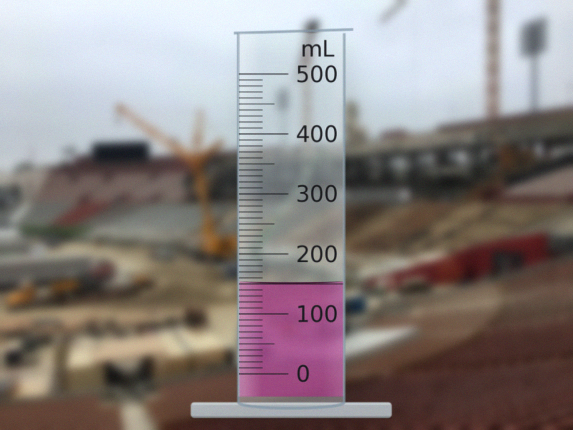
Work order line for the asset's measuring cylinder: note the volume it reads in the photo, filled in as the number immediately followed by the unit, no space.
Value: 150mL
